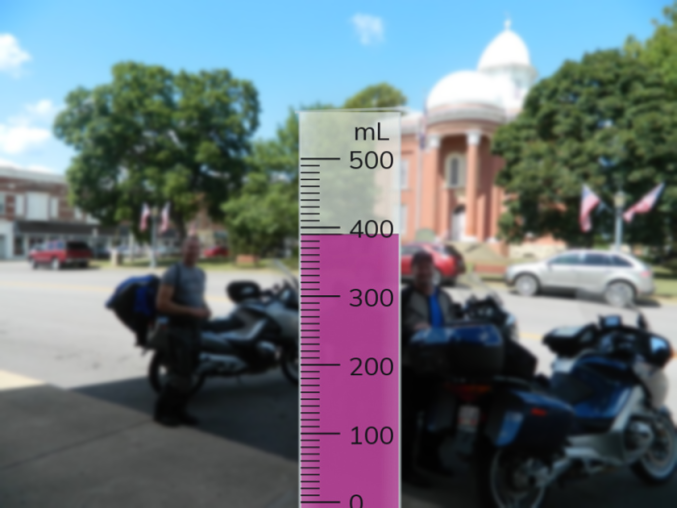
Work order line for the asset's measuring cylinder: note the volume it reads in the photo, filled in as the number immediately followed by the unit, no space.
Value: 390mL
